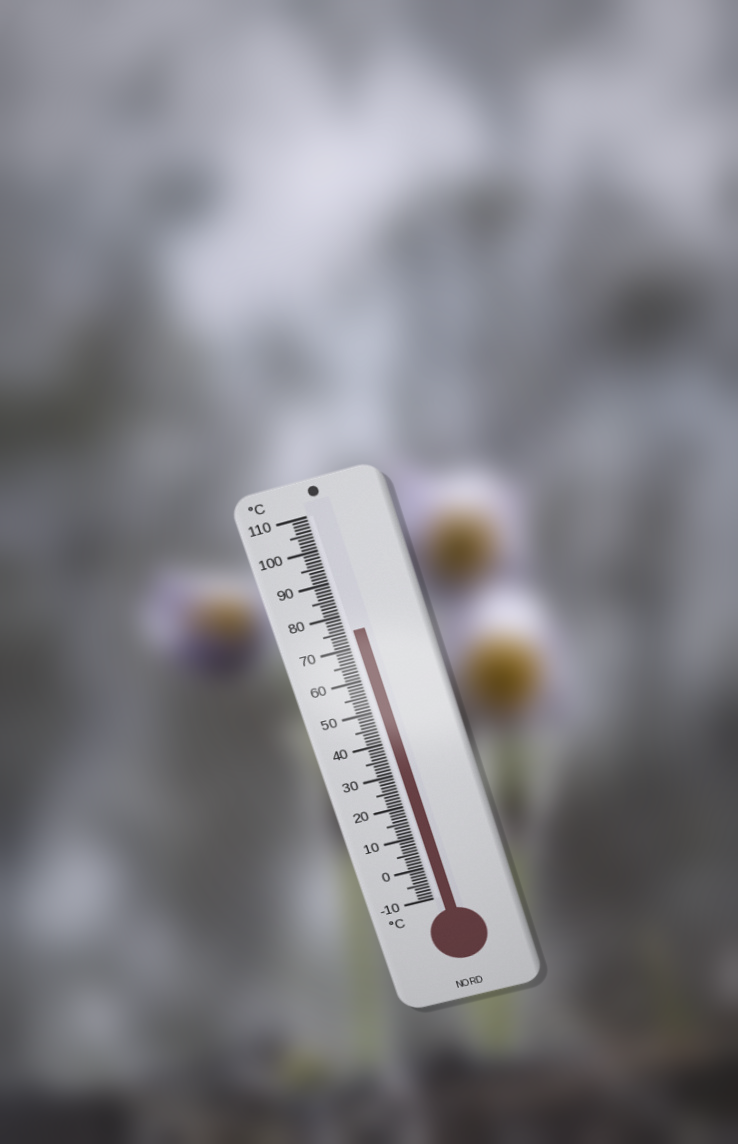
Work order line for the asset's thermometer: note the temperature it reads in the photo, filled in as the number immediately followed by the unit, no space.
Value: 75°C
